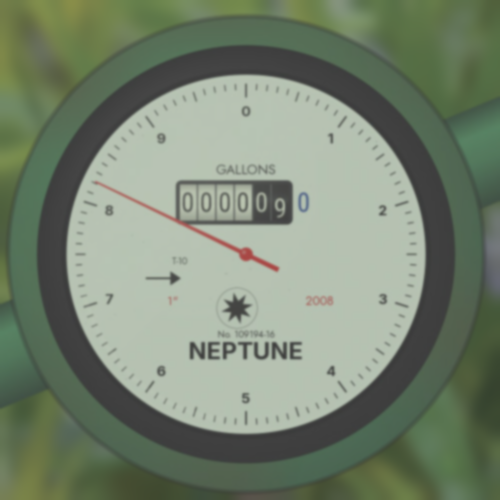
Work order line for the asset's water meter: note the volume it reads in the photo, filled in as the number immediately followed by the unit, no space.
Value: 88.2gal
